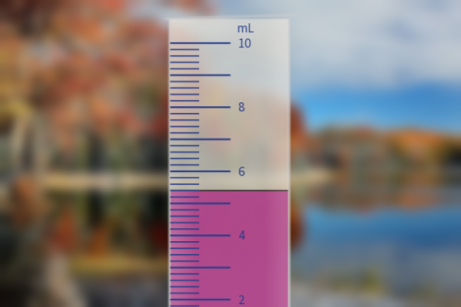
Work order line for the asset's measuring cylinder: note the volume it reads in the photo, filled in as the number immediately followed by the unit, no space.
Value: 5.4mL
